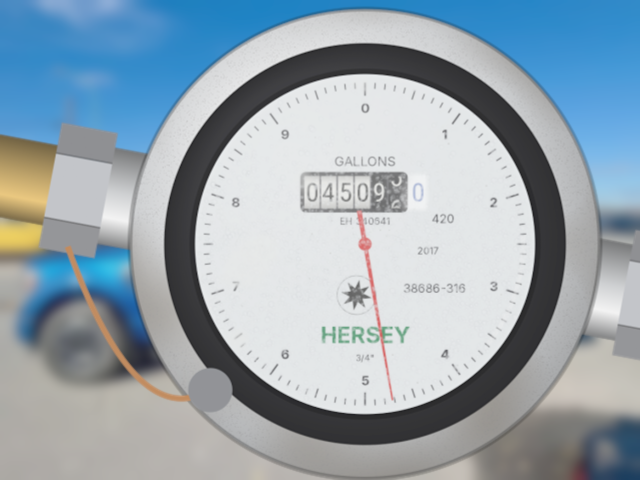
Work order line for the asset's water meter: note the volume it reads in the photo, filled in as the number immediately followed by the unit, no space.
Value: 450954.7gal
